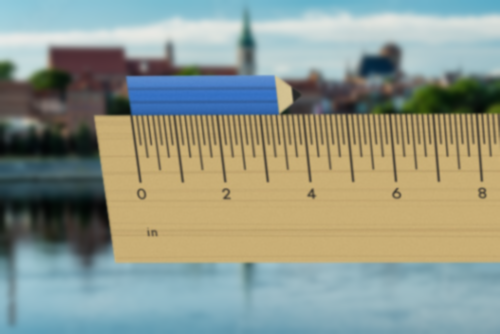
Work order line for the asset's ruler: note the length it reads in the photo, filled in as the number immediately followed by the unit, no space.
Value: 4in
